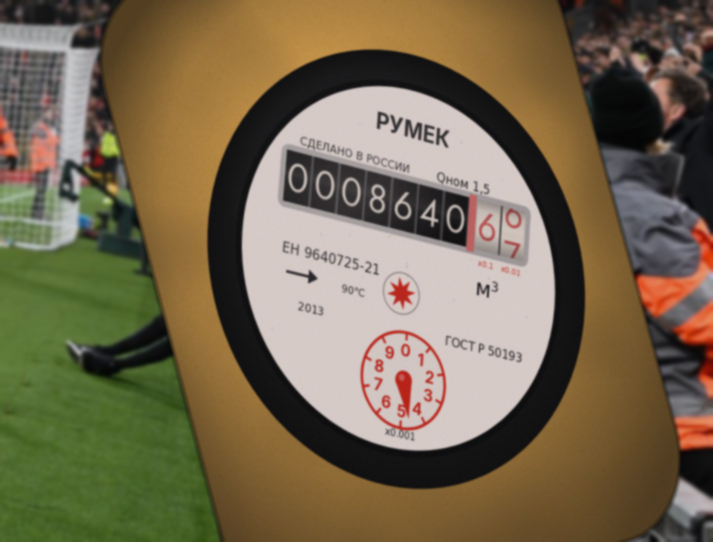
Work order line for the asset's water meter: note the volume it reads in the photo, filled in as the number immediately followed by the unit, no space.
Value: 8640.664m³
